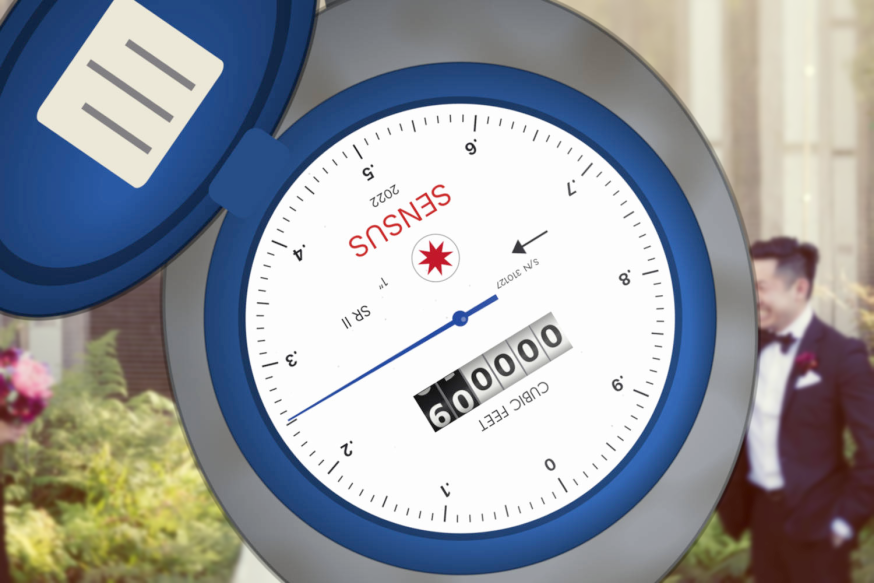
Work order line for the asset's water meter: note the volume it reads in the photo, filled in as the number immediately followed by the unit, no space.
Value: 9.25ft³
